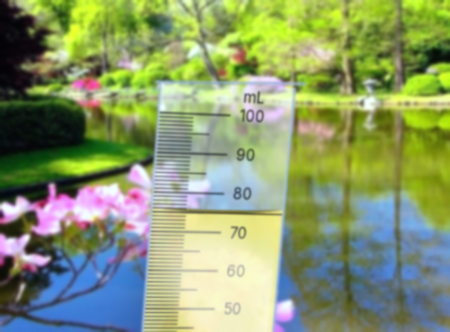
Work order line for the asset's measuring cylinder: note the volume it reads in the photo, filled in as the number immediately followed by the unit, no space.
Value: 75mL
